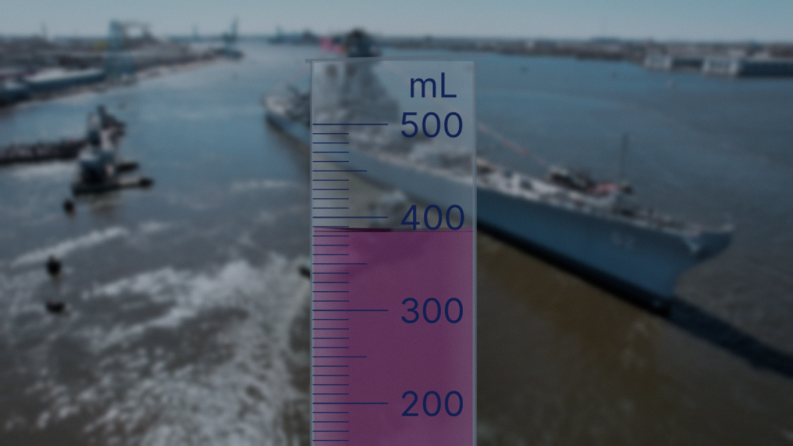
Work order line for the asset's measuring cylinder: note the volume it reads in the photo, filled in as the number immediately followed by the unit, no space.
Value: 385mL
